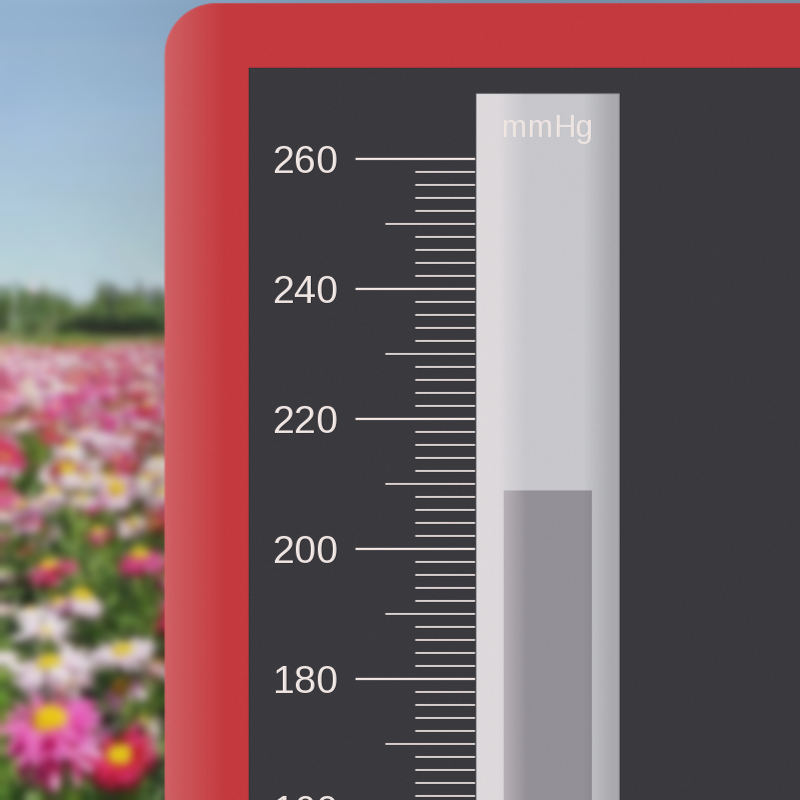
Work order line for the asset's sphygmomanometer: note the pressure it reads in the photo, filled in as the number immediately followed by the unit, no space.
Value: 209mmHg
